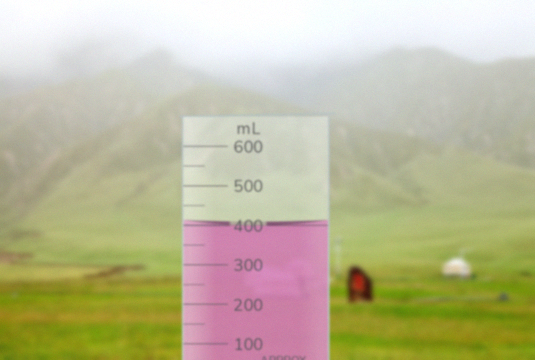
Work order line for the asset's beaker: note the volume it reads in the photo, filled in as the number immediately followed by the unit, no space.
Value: 400mL
